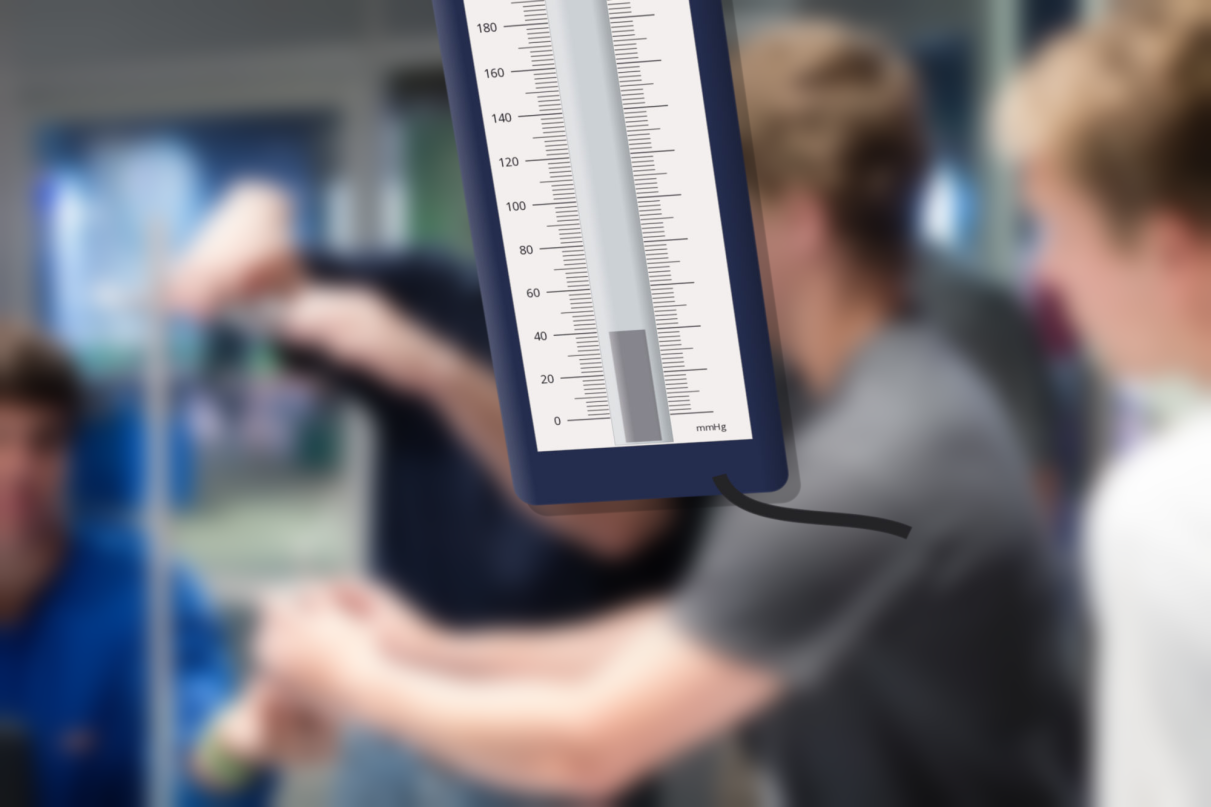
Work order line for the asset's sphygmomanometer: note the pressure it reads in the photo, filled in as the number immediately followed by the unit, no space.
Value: 40mmHg
